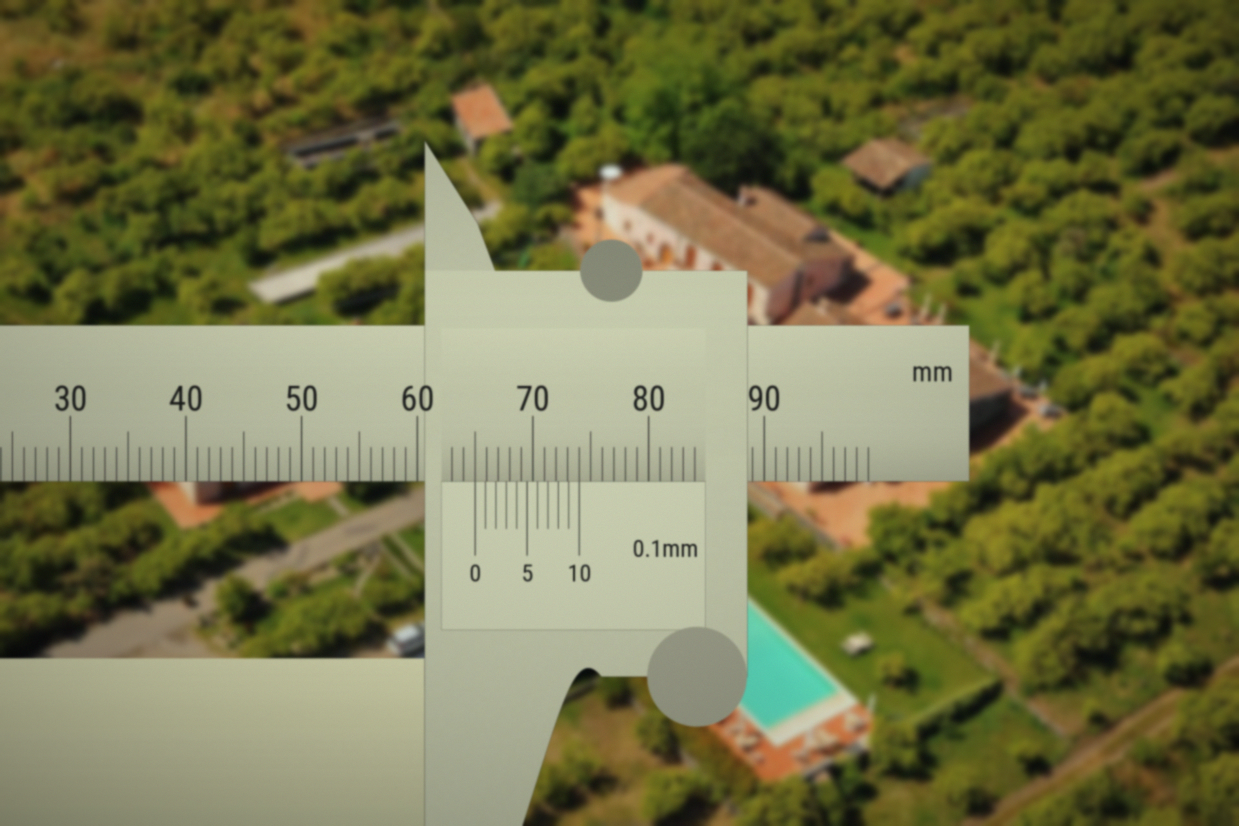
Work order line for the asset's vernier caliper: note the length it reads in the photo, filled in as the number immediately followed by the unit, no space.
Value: 65.0mm
